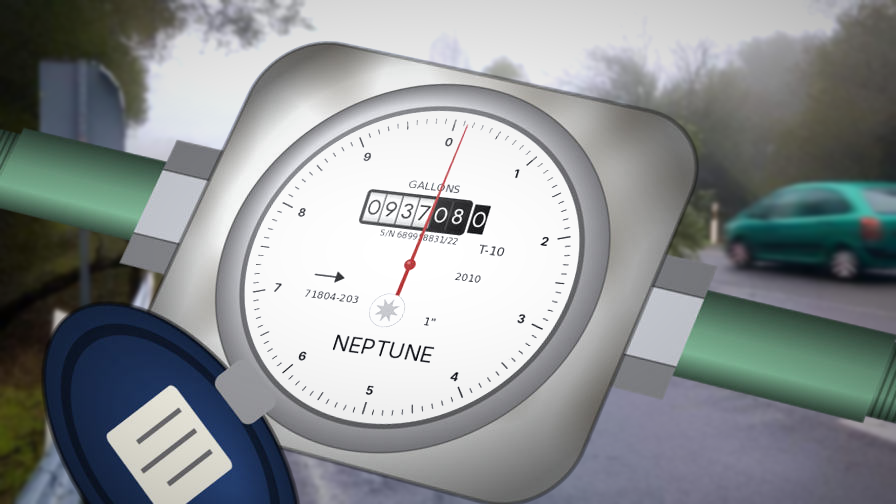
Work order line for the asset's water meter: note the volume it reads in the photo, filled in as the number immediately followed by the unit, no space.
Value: 937080.1gal
